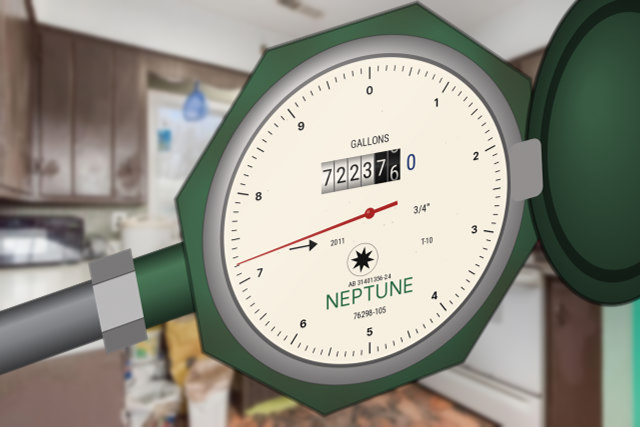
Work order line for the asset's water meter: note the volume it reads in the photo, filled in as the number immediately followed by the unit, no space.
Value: 7223757.2gal
